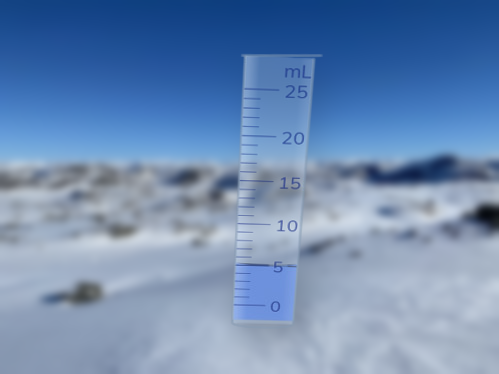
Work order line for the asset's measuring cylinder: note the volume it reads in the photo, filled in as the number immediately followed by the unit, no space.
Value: 5mL
